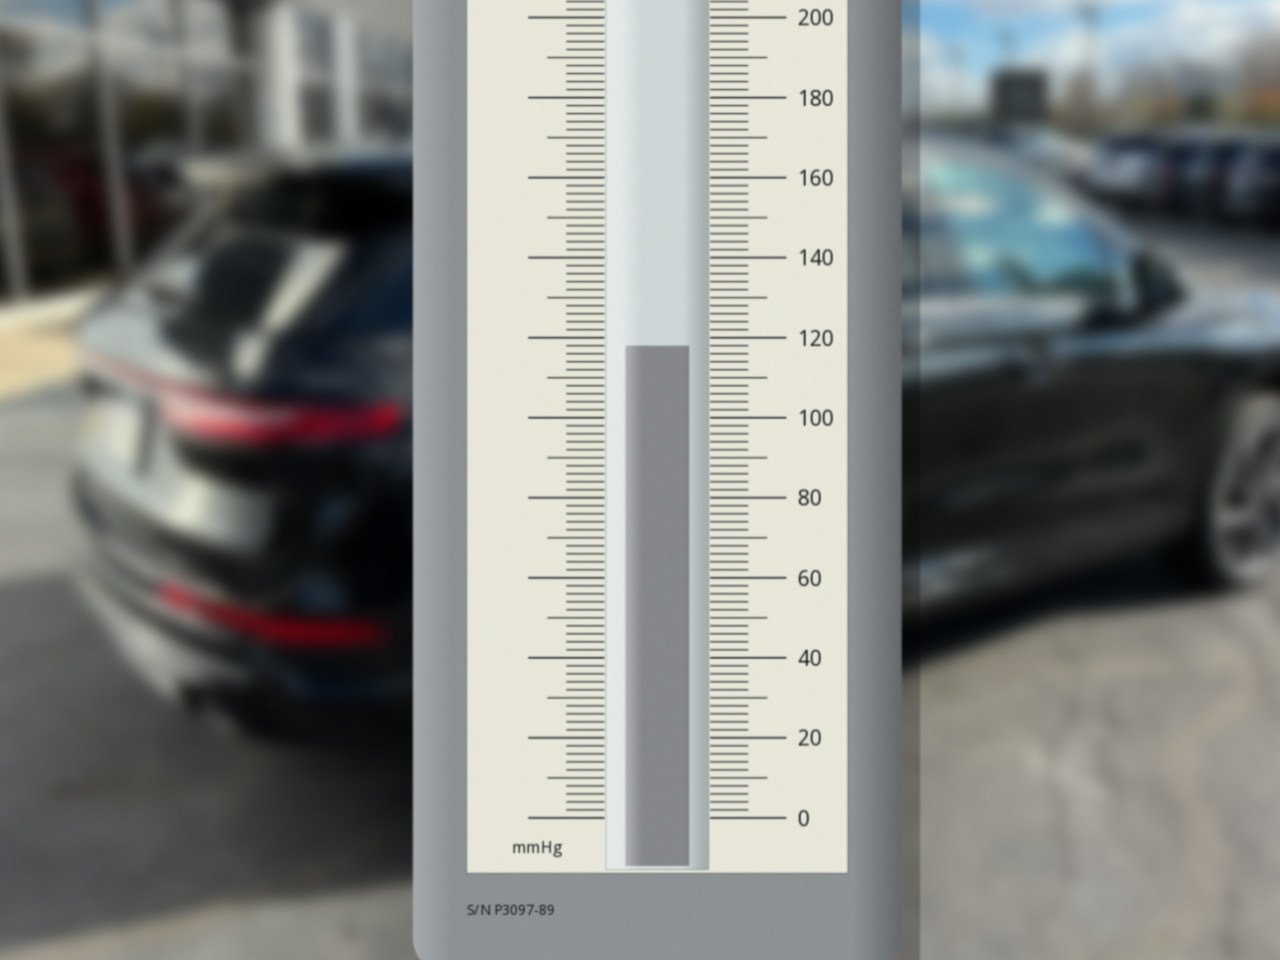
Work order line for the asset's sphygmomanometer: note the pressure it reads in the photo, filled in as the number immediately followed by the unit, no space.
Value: 118mmHg
